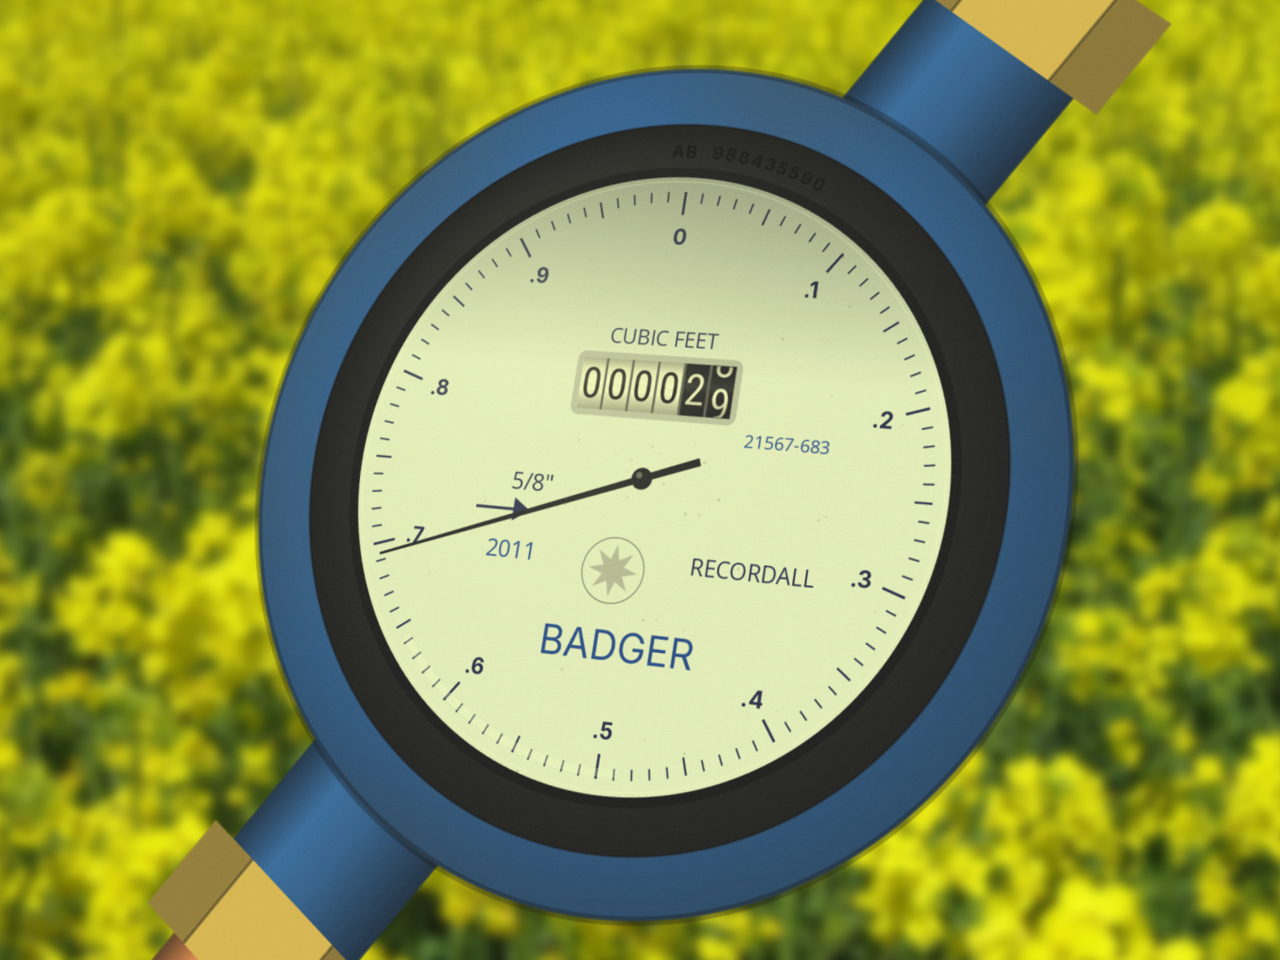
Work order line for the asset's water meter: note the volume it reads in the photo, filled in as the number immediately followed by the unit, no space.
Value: 28.69ft³
